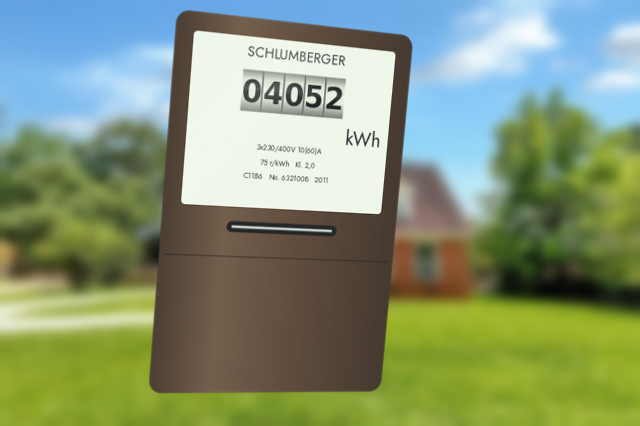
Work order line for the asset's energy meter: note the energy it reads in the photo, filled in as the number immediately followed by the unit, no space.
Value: 4052kWh
